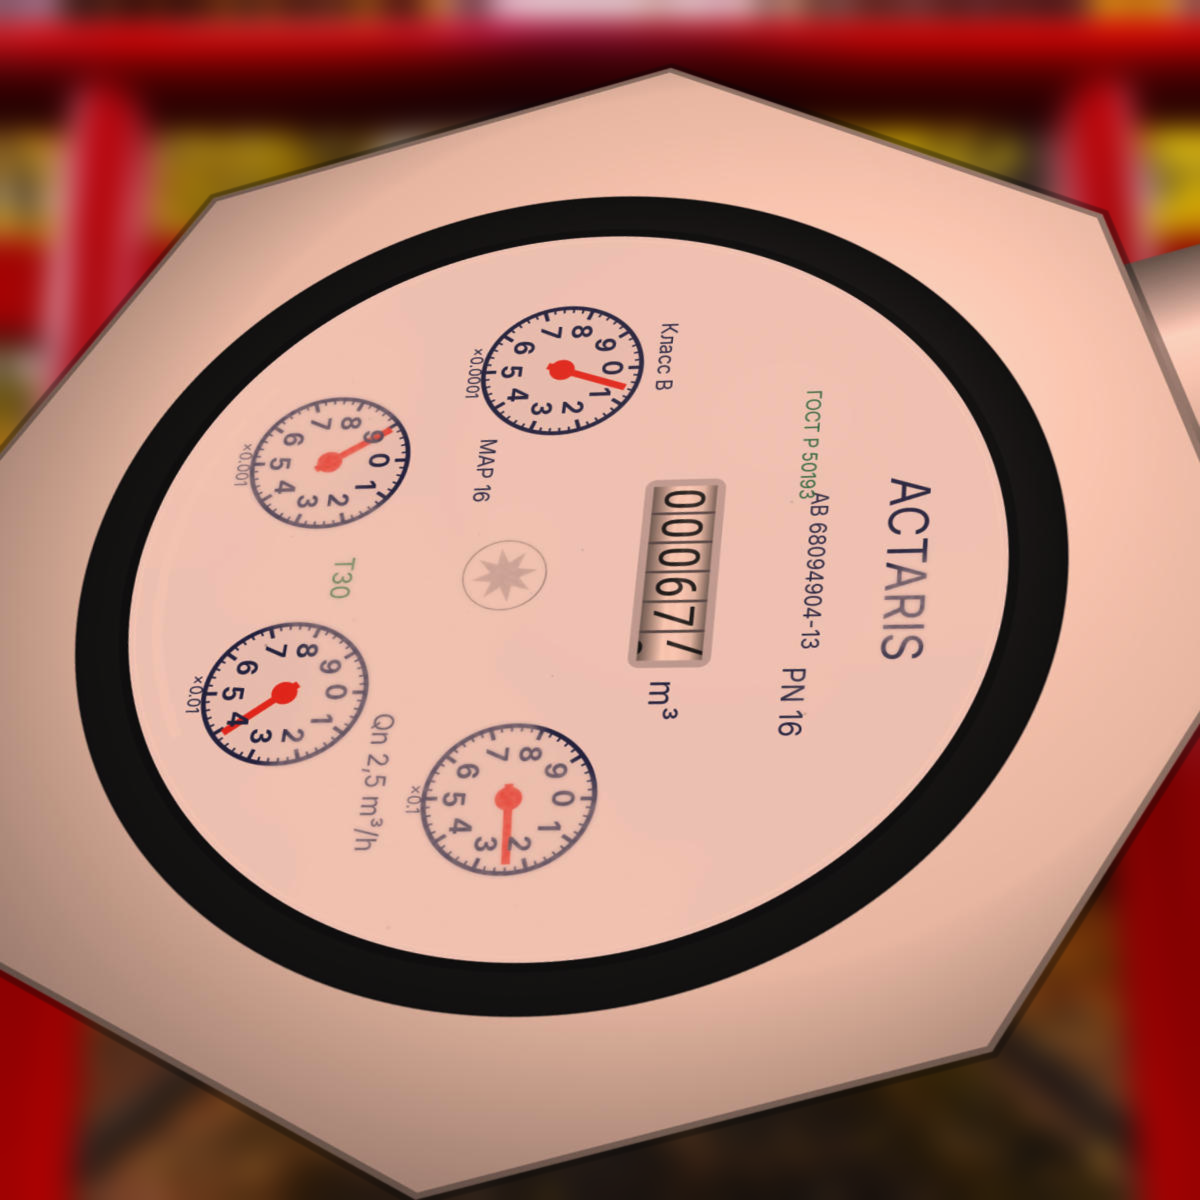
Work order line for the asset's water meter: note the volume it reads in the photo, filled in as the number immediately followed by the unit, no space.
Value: 677.2390m³
